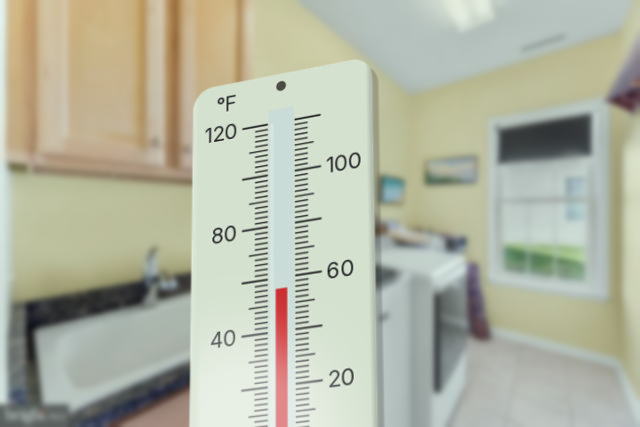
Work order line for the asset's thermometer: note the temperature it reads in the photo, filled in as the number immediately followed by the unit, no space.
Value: 56°F
